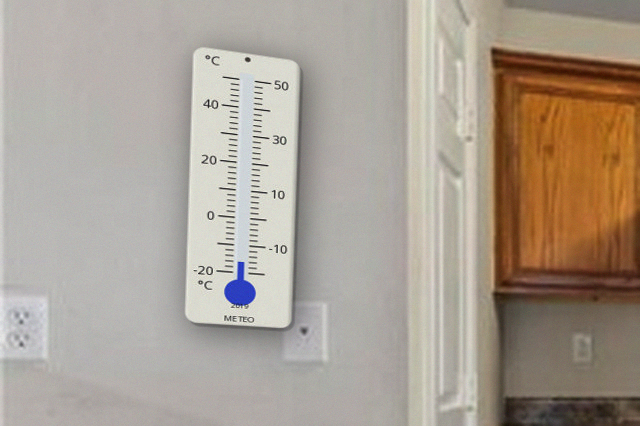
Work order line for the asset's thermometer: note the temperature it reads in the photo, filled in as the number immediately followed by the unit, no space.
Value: -16°C
